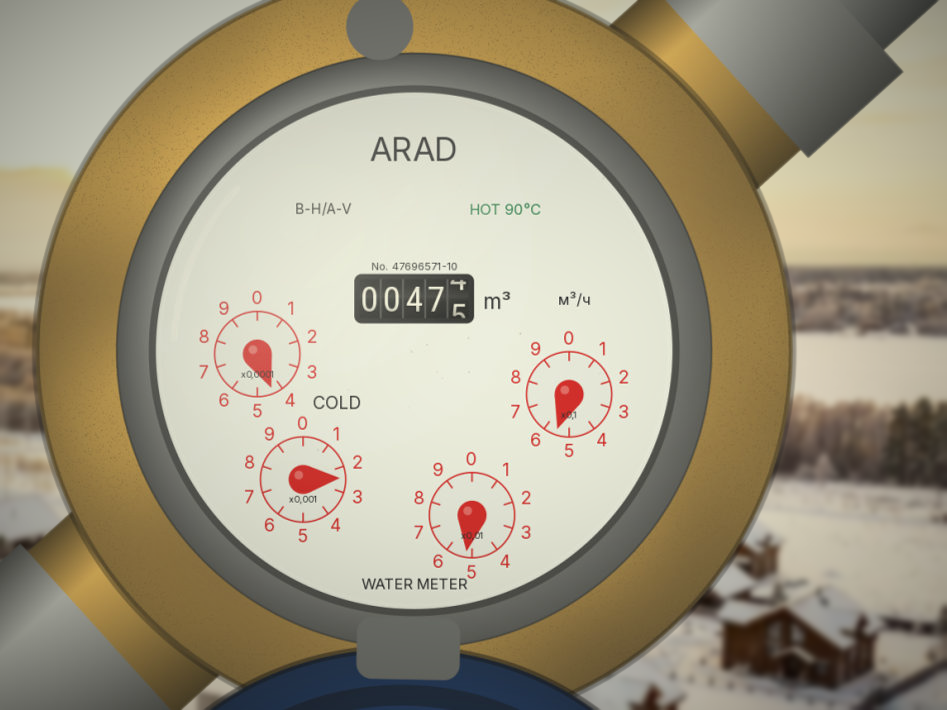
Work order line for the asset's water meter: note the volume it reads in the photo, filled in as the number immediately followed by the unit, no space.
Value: 474.5524m³
